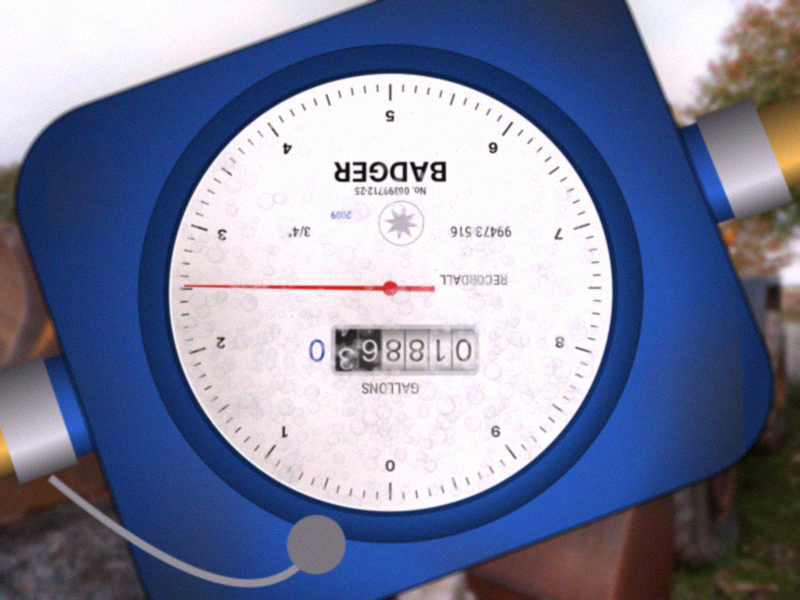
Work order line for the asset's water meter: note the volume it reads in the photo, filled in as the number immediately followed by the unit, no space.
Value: 188632.5gal
